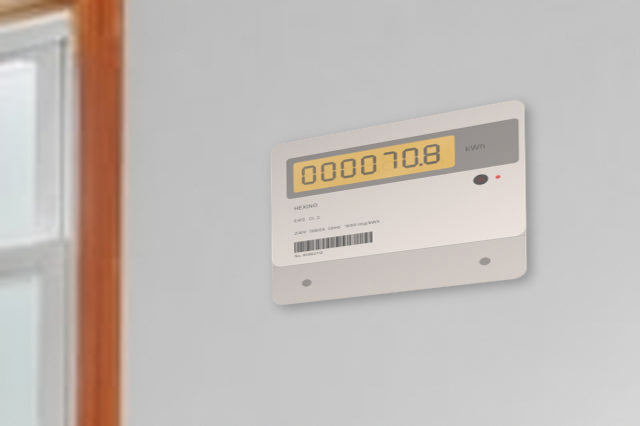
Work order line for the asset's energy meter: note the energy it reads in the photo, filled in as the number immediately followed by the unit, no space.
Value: 70.8kWh
